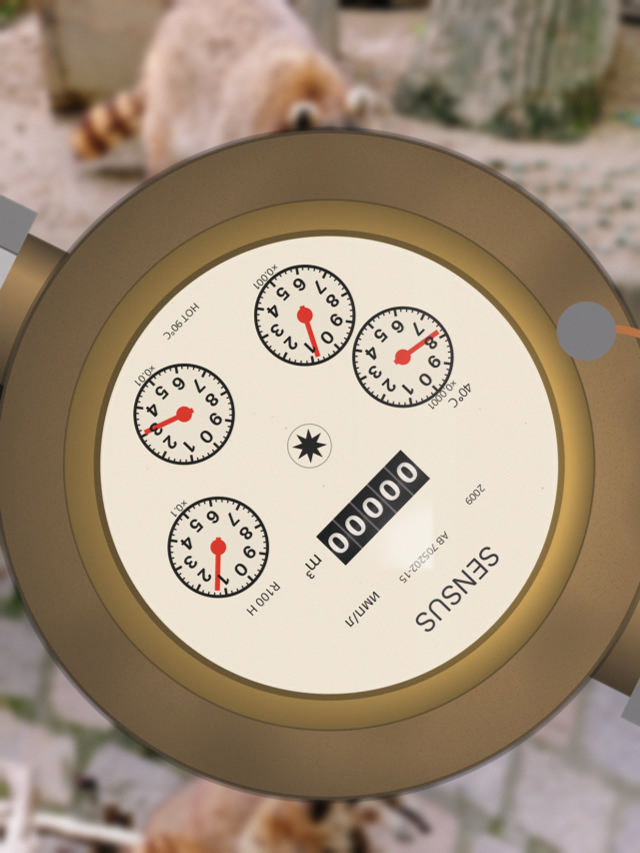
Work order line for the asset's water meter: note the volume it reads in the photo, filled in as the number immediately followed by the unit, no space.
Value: 0.1307m³
